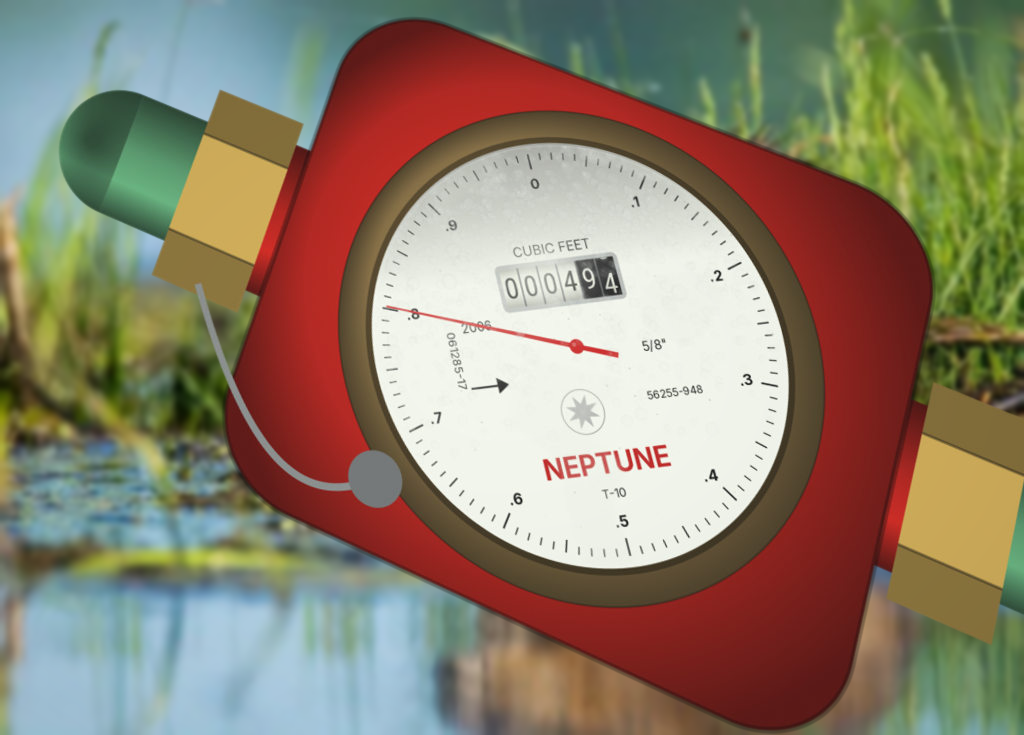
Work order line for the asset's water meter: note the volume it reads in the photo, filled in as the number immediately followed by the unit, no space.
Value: 493.80ft³
